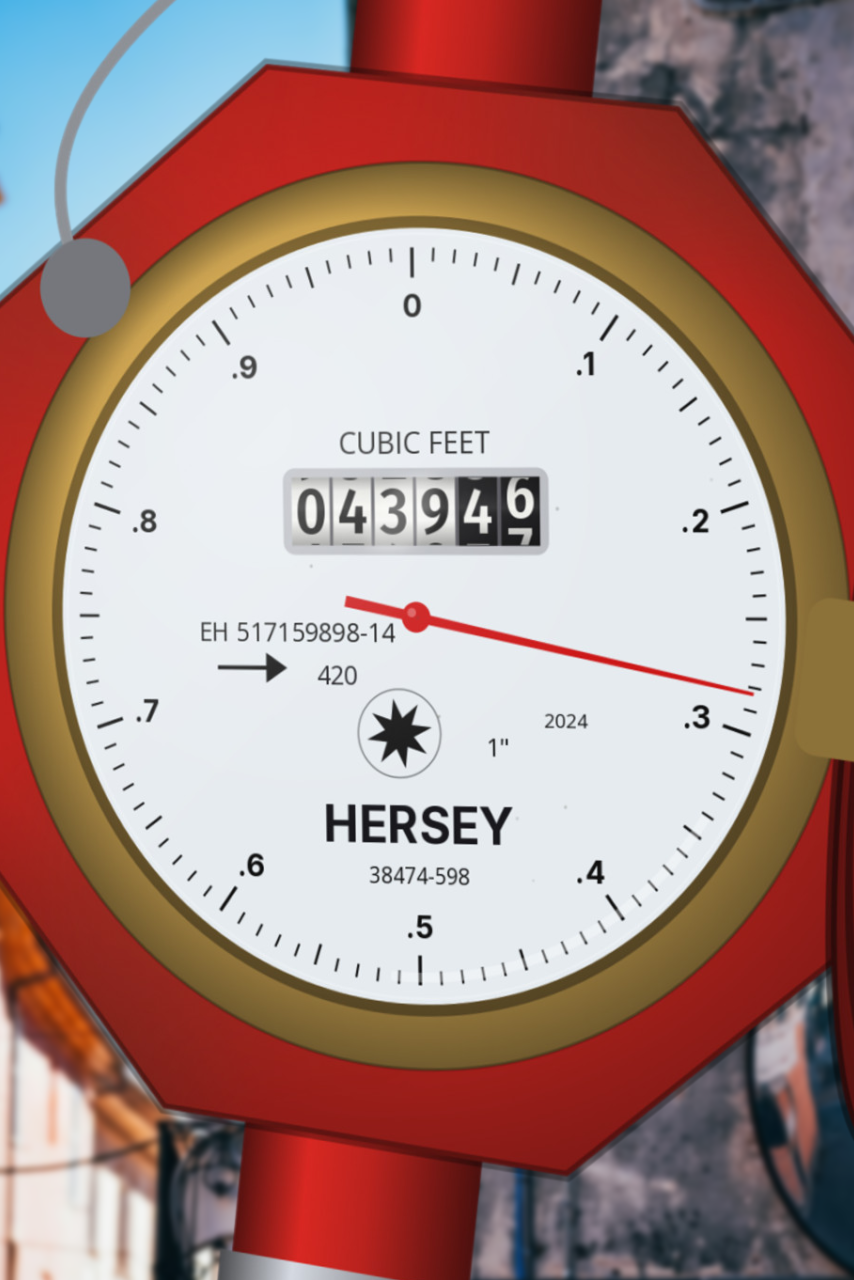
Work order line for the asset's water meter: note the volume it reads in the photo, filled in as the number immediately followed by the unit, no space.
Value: 43946.28ft³
